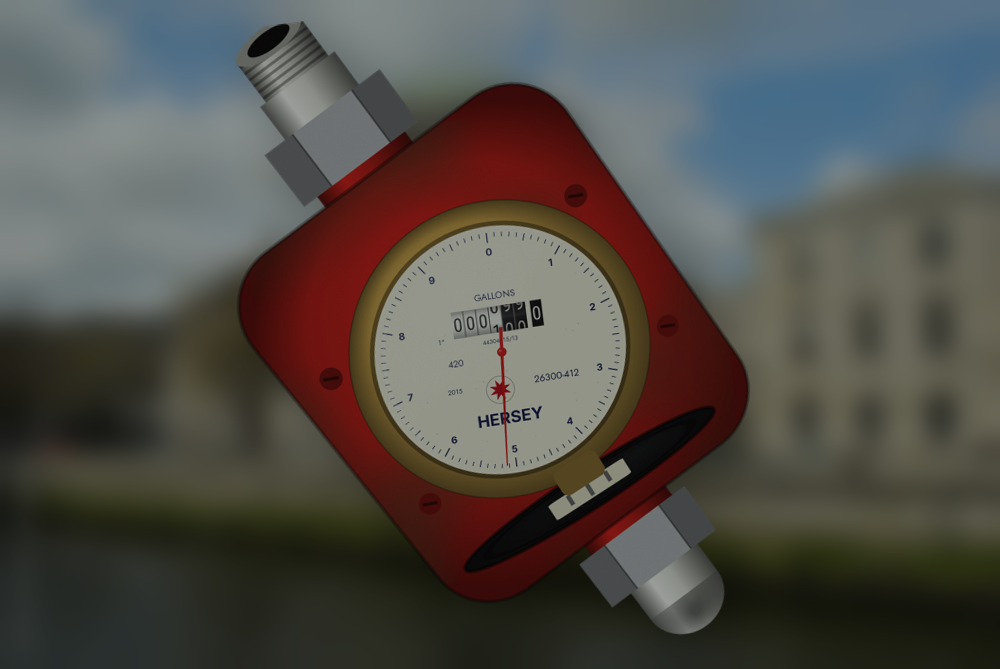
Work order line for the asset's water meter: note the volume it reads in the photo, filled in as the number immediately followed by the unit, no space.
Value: 995.1gal
